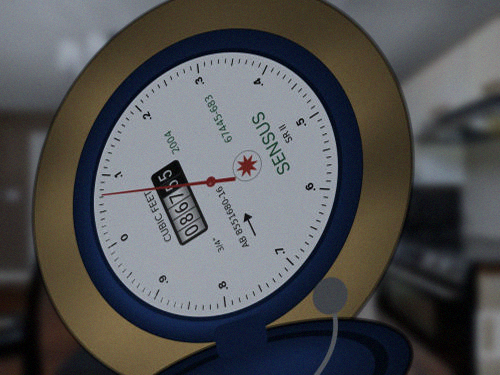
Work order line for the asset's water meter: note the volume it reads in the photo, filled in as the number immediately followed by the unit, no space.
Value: 86755.07ft³
